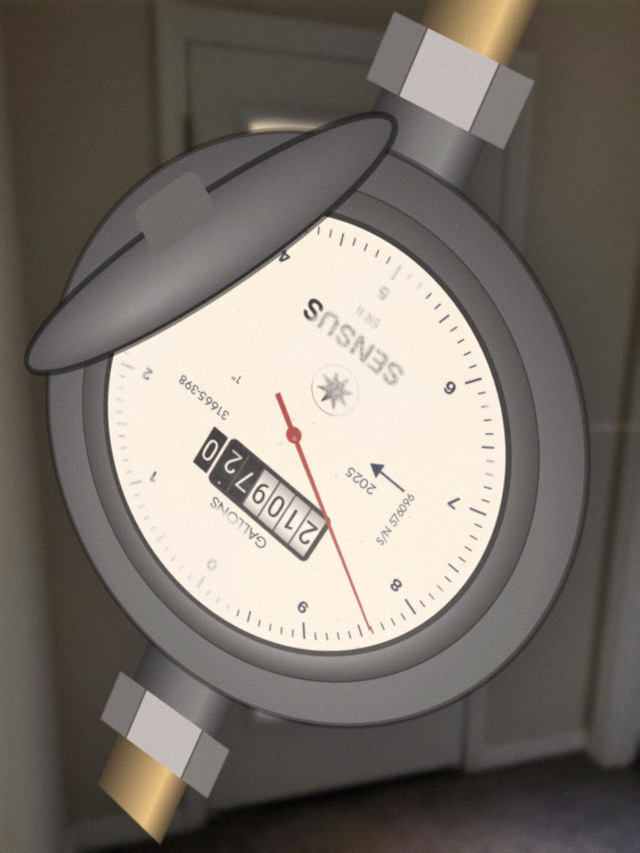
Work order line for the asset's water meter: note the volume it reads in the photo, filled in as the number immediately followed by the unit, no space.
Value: 2109718.4gal
